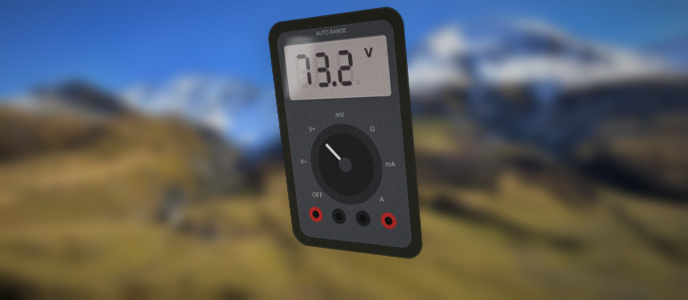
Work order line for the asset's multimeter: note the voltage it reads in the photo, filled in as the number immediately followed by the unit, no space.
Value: 73.2V
